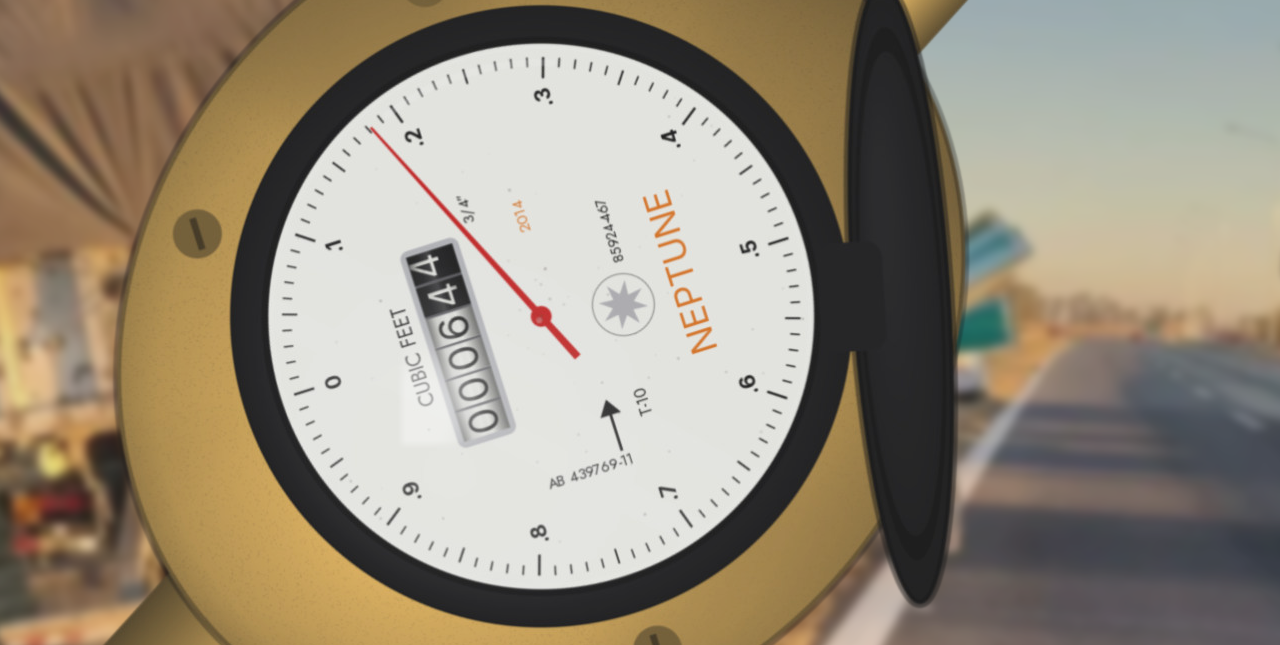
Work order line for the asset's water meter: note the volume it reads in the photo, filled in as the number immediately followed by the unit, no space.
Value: 644.18ft³
